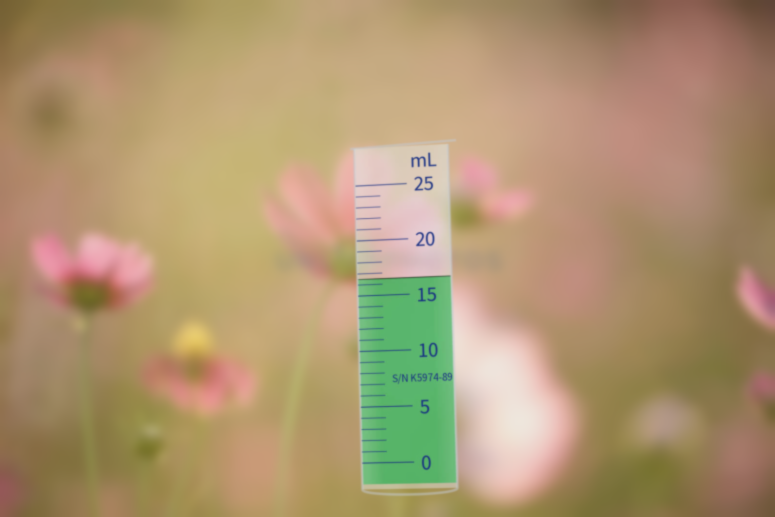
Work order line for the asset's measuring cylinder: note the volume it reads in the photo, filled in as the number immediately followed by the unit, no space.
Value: 16.5mL
